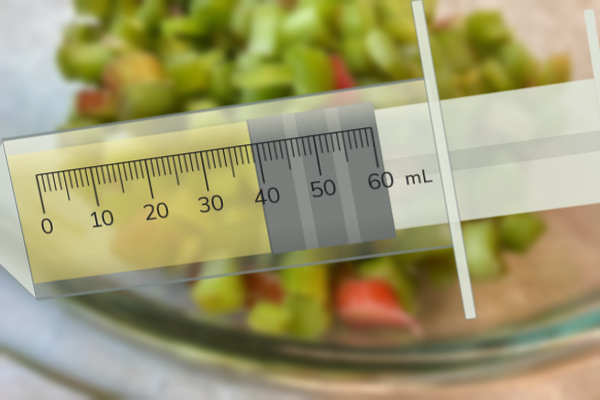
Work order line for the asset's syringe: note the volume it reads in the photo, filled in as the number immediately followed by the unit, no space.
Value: 39mL
